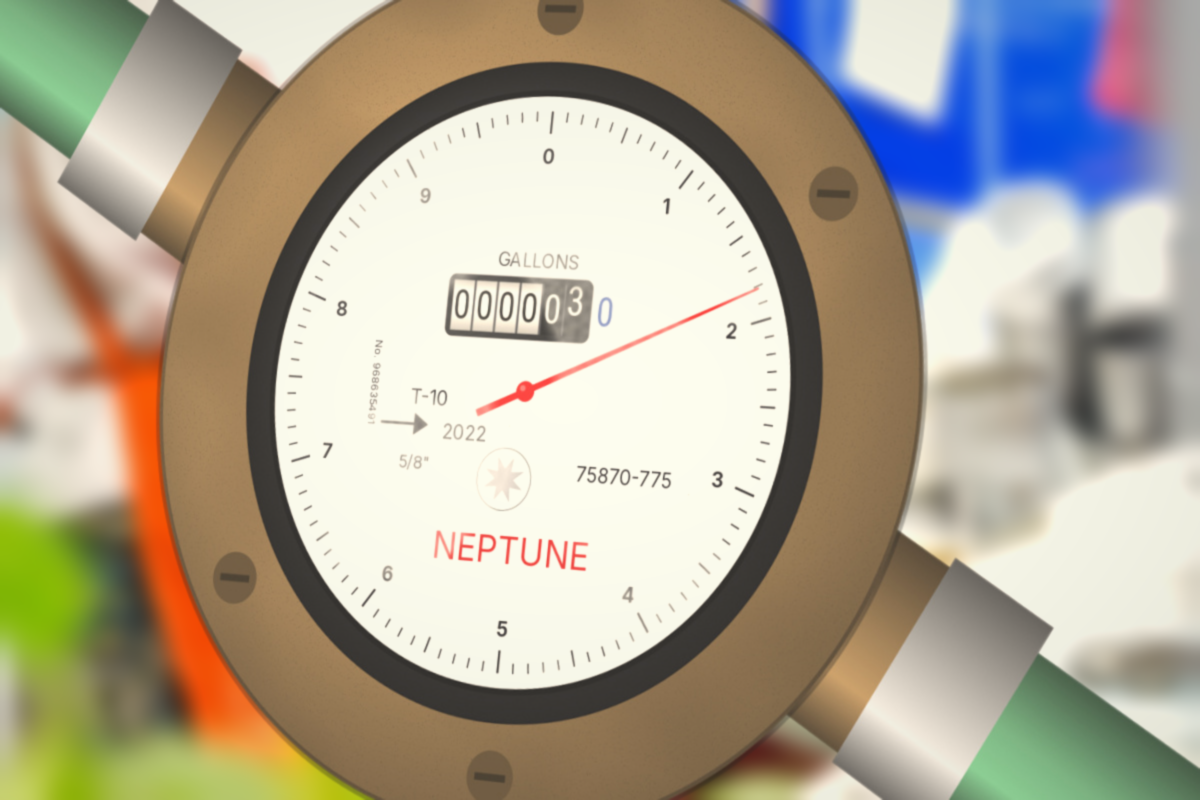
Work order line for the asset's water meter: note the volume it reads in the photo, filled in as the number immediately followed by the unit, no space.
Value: 31.8gal
